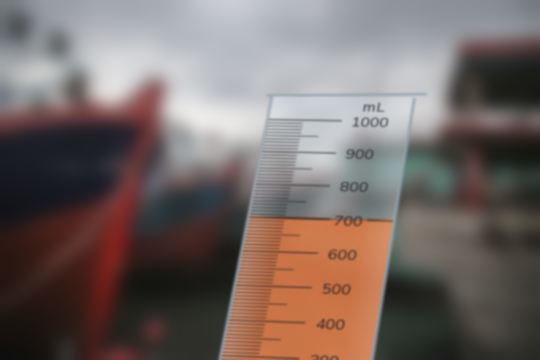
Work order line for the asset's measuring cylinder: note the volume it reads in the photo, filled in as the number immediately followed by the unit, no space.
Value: 700mL
